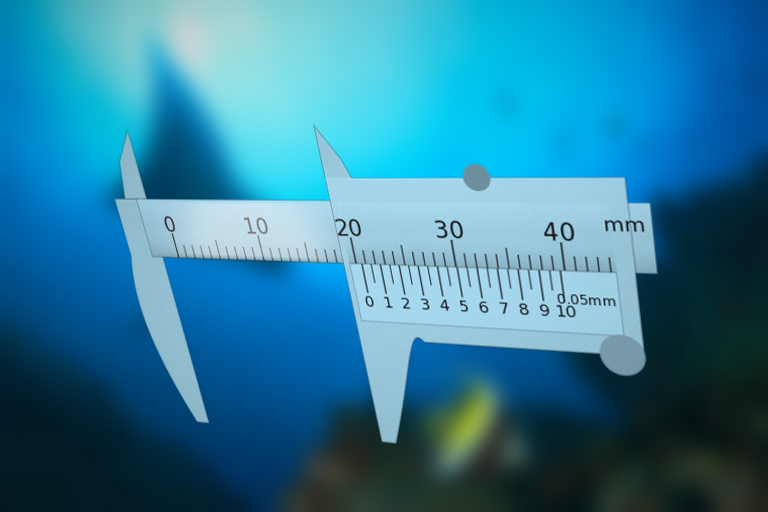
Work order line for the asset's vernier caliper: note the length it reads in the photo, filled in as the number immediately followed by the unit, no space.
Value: 20.6mm
